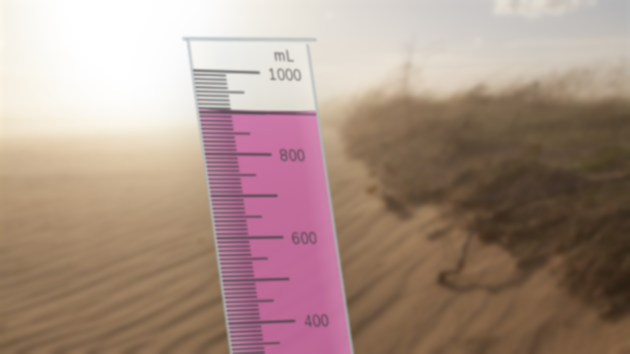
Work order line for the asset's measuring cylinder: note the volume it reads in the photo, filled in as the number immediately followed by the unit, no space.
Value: 900mL
